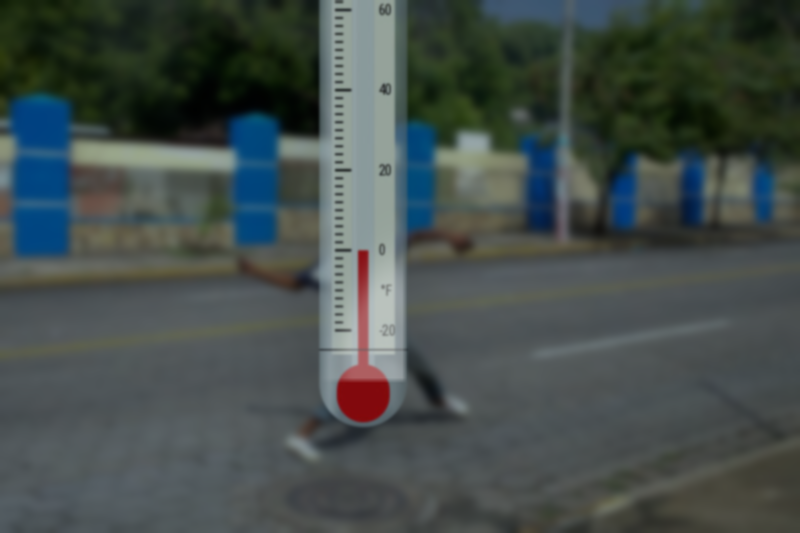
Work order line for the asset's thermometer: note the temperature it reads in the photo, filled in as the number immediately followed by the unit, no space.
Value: 0°F
